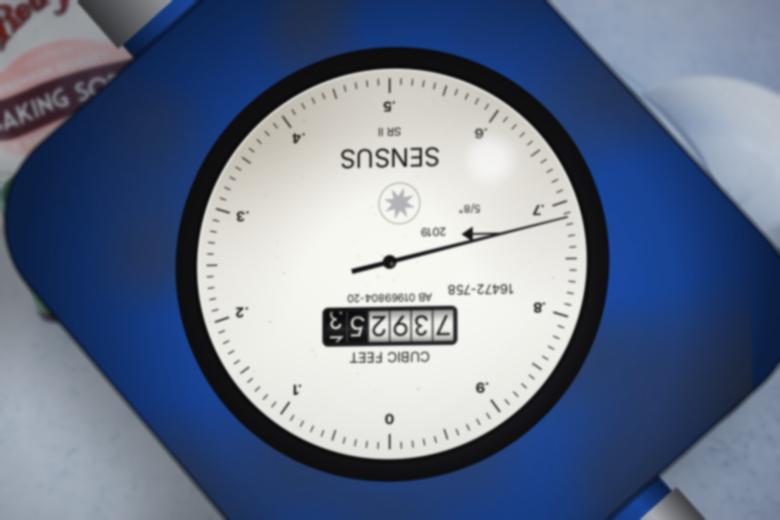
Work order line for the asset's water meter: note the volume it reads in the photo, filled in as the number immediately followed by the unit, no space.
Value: 739252.71ft³
